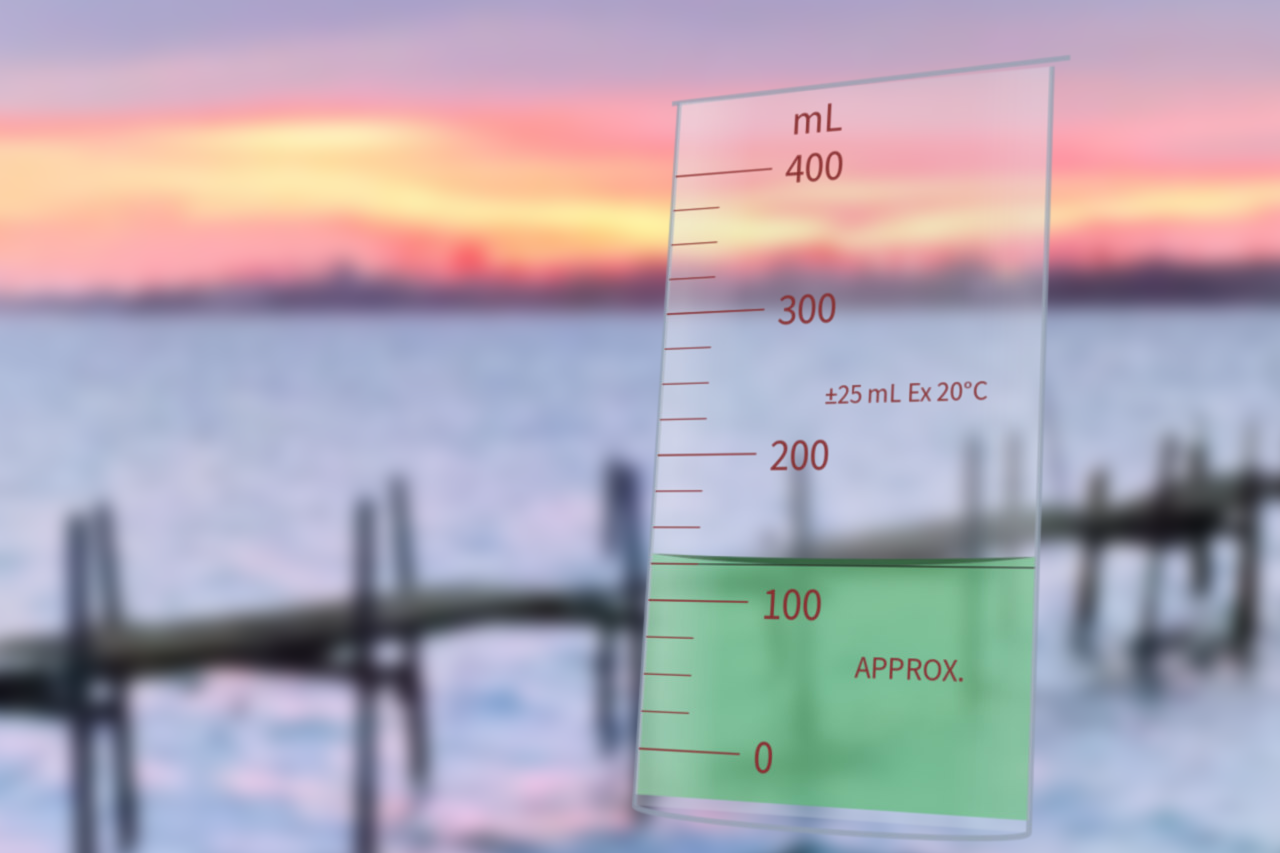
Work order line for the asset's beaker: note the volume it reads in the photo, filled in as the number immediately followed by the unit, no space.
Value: 125mL
